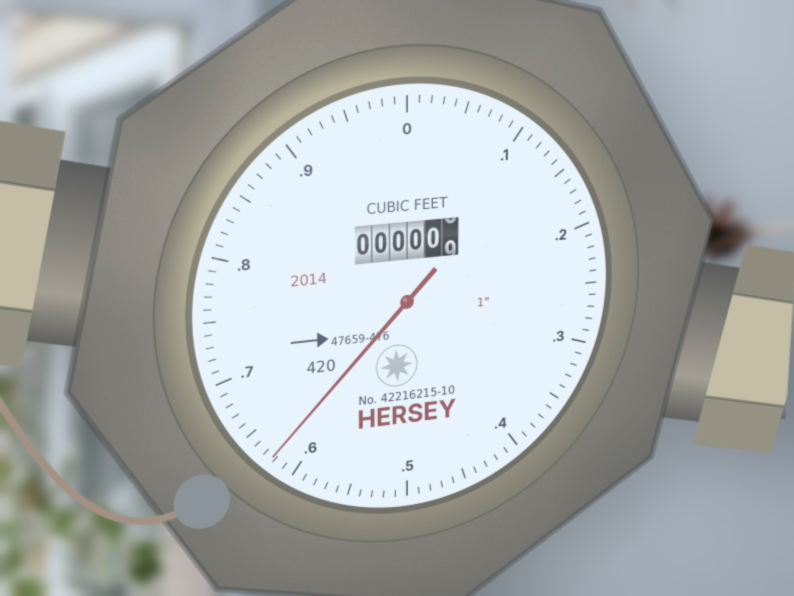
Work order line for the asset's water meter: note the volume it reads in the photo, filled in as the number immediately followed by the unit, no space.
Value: 8.62ft³
